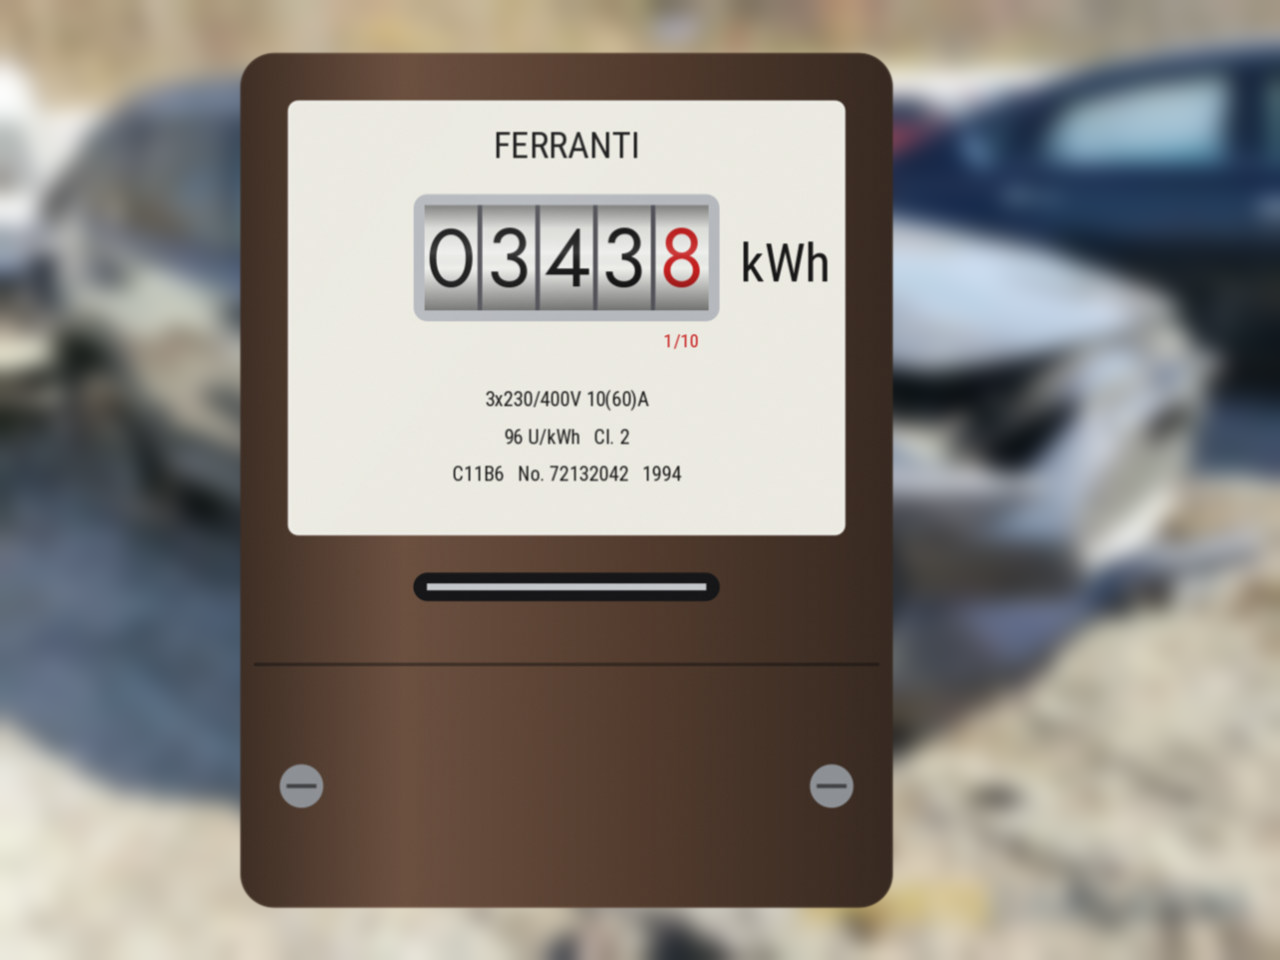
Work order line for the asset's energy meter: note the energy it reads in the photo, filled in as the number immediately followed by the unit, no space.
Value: 343.8kWh
